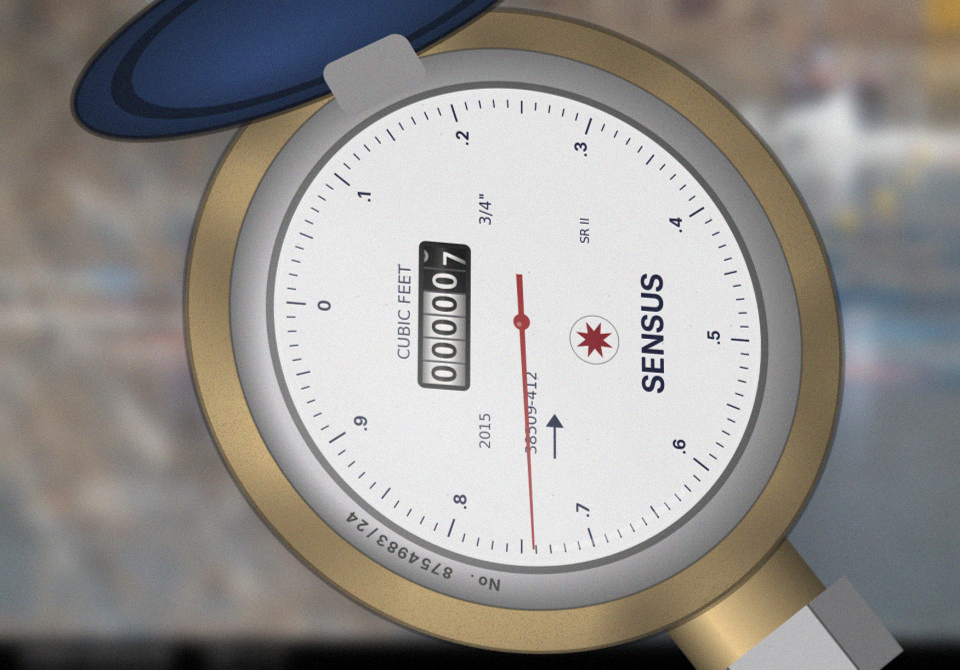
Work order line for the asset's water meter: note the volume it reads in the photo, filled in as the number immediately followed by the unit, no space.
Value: 6.74ft³
